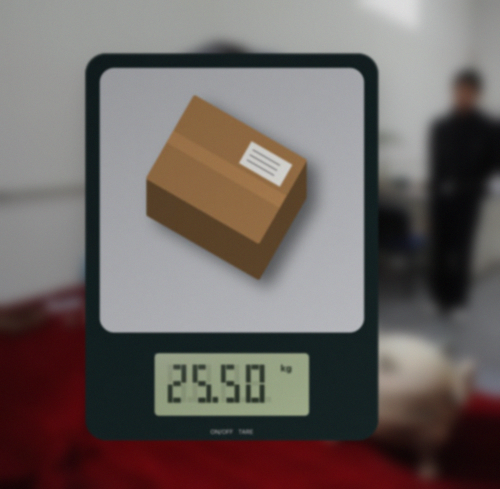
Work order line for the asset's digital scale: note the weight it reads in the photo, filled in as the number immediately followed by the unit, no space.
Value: 25.50kg
